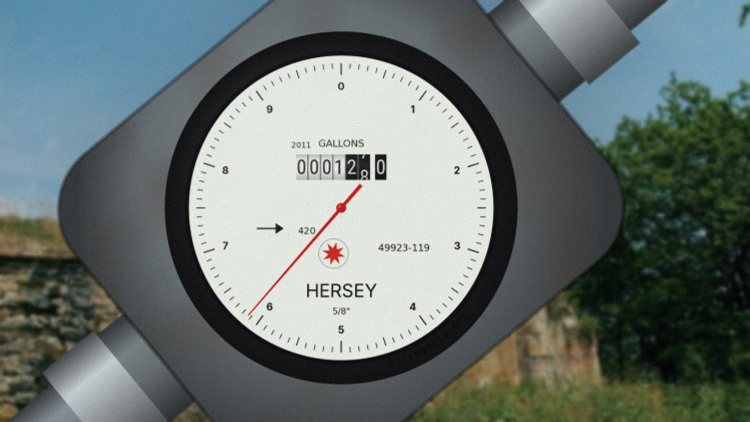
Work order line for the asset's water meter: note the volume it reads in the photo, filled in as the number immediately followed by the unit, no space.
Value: 1276.1gal
